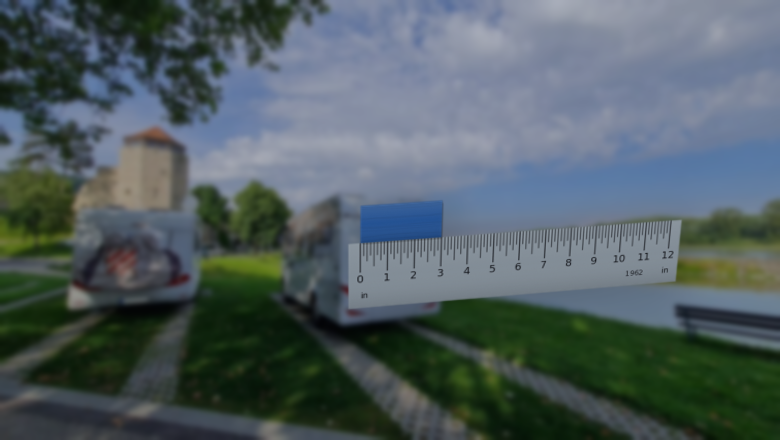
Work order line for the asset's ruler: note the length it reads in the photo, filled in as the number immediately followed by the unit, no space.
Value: 3in
